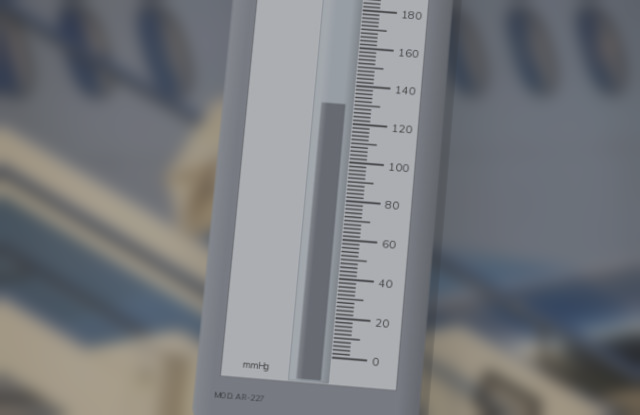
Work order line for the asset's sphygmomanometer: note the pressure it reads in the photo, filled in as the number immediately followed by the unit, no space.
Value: 130mmHg
